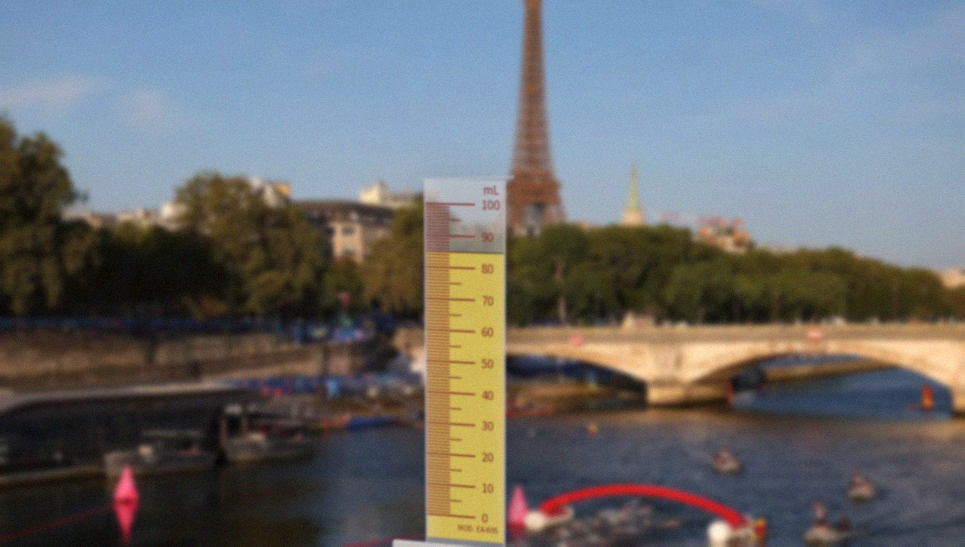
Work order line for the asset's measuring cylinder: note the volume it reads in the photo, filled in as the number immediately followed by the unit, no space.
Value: 85mL
